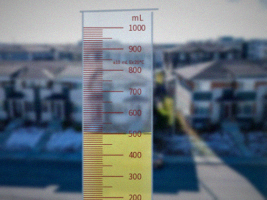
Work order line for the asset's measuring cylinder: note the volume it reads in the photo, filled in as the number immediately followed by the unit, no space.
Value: 500mL
